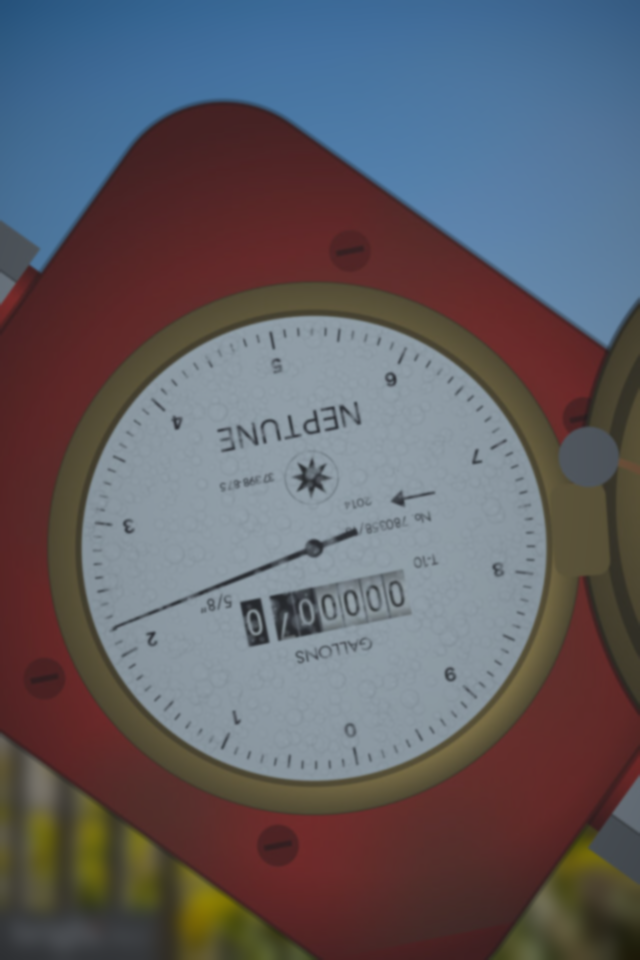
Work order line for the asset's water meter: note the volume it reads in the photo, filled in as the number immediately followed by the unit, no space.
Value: 72.2gal
